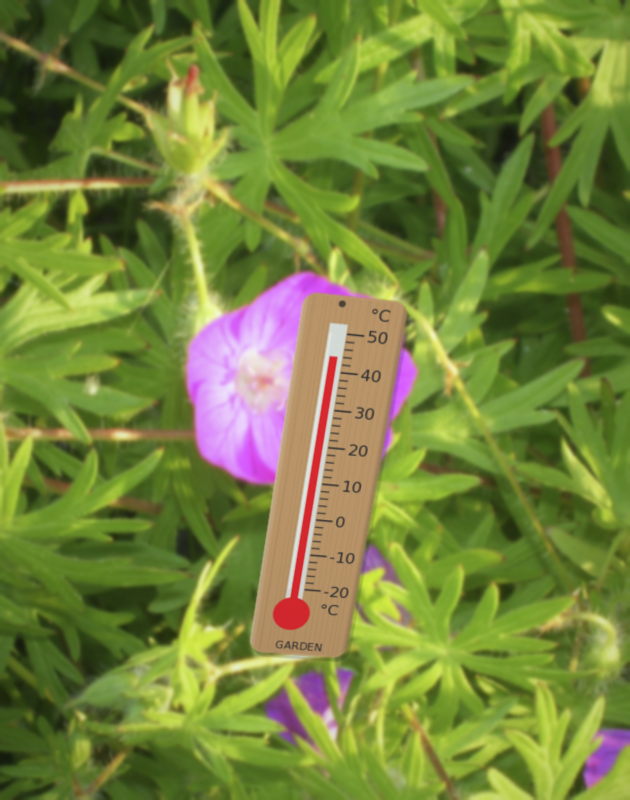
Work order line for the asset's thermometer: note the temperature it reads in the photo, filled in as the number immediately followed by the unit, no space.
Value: 44°C
